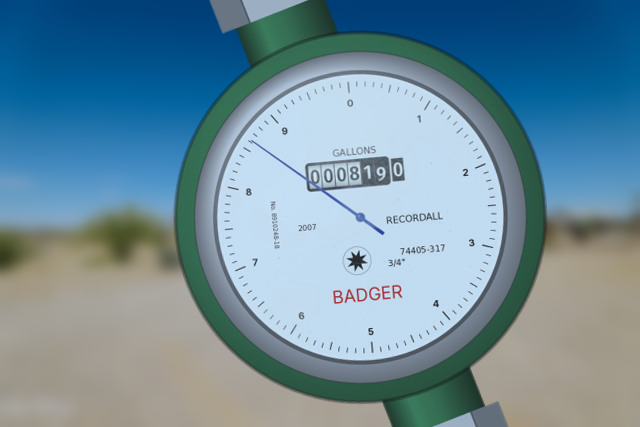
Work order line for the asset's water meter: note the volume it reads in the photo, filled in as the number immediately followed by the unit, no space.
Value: 8188.6gal
